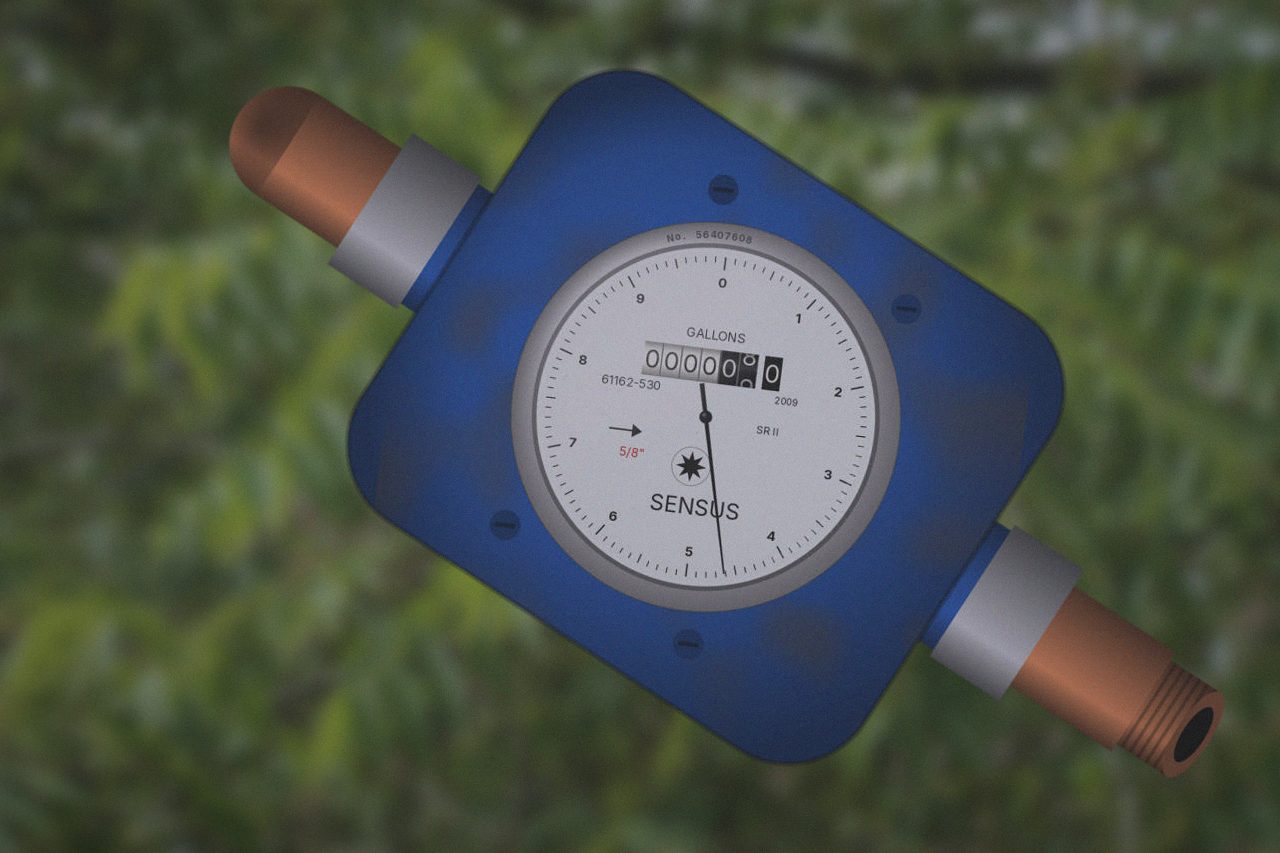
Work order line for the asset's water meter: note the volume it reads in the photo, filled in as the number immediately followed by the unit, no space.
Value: 84.6gal
